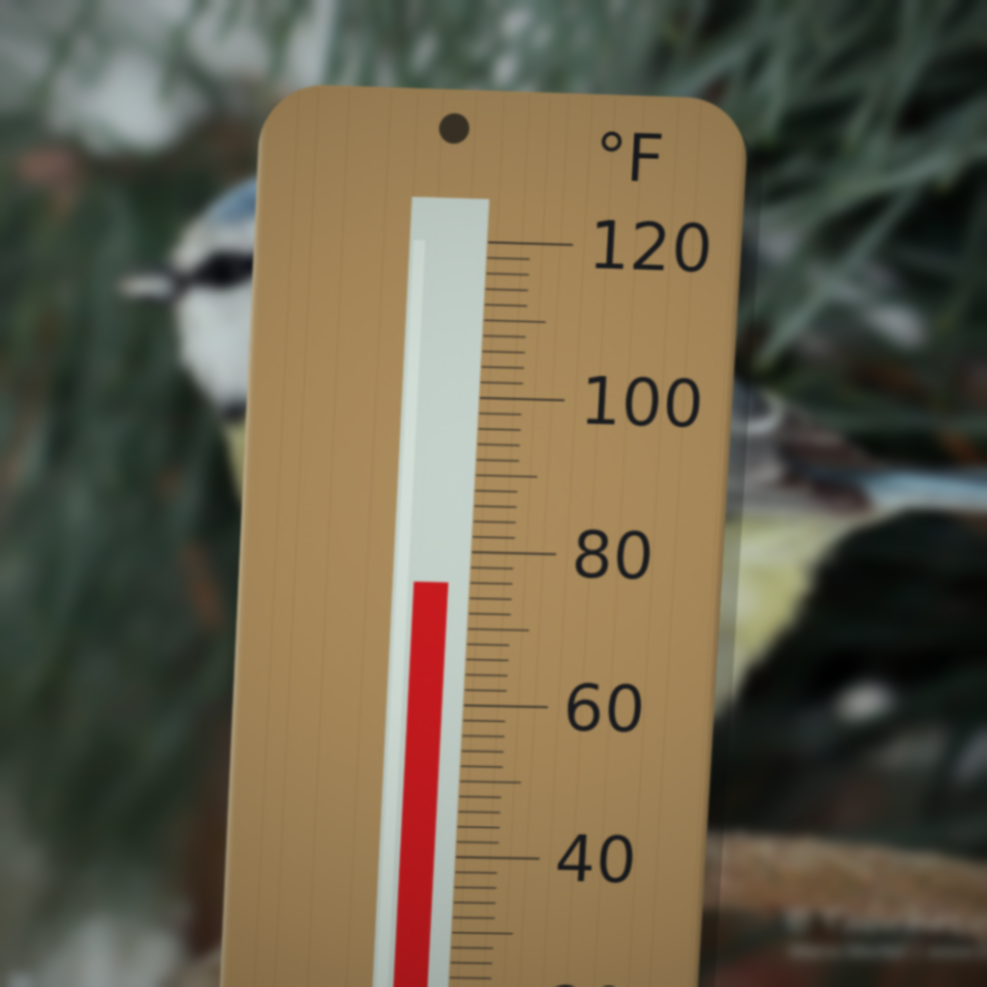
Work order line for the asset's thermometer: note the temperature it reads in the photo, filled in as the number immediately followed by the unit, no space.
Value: 76°F
